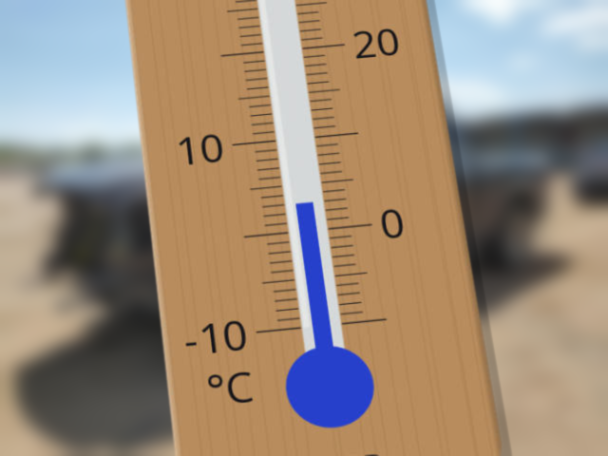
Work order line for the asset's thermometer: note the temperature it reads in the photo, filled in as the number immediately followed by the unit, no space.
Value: 3°C
